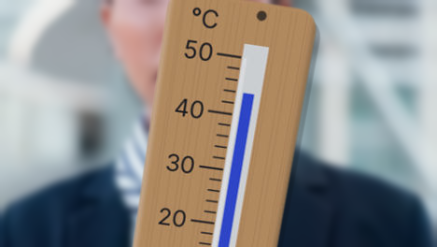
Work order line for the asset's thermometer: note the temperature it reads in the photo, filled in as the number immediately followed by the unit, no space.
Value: 44°C
